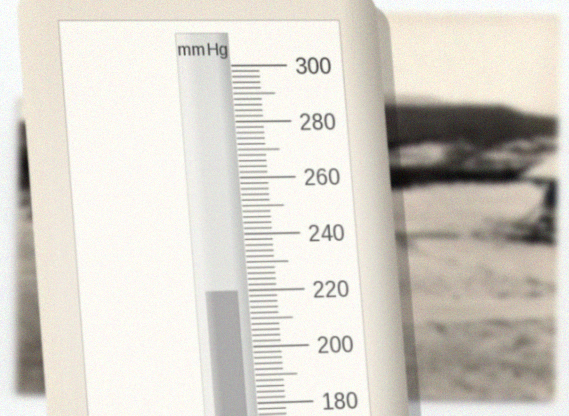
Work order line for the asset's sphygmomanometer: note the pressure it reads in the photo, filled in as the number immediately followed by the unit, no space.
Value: 220mmHg
